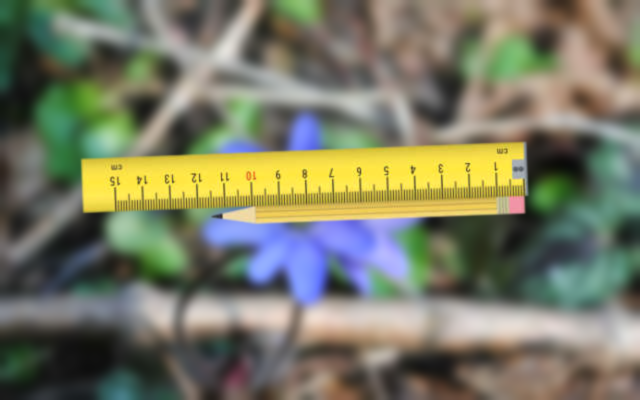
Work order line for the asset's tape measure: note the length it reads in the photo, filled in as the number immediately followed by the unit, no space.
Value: 11.5cm
